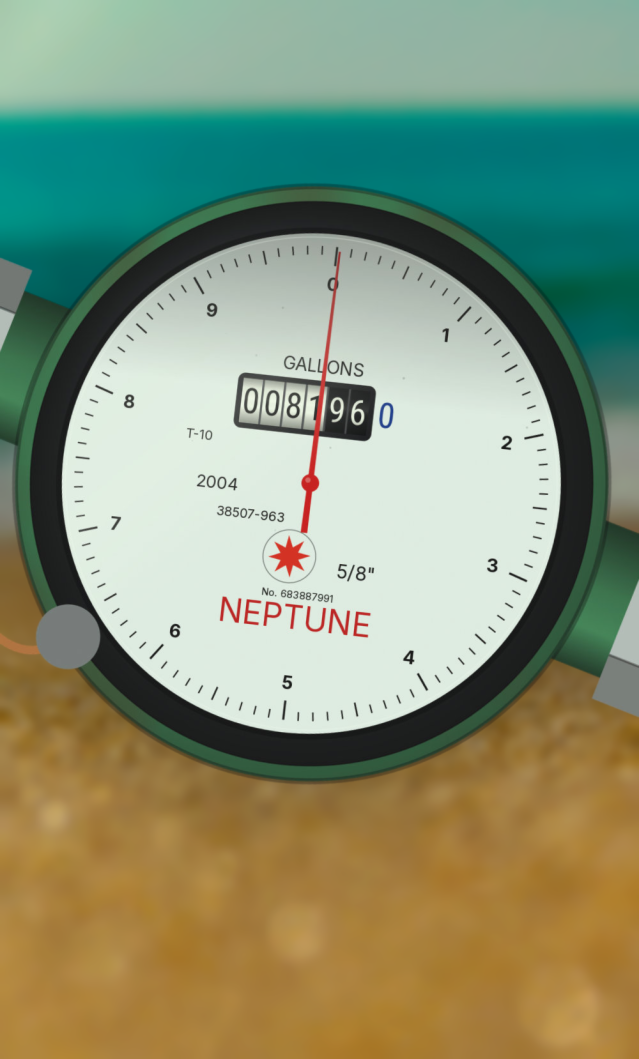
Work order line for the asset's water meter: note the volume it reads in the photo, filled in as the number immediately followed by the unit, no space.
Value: 81960.0gal
